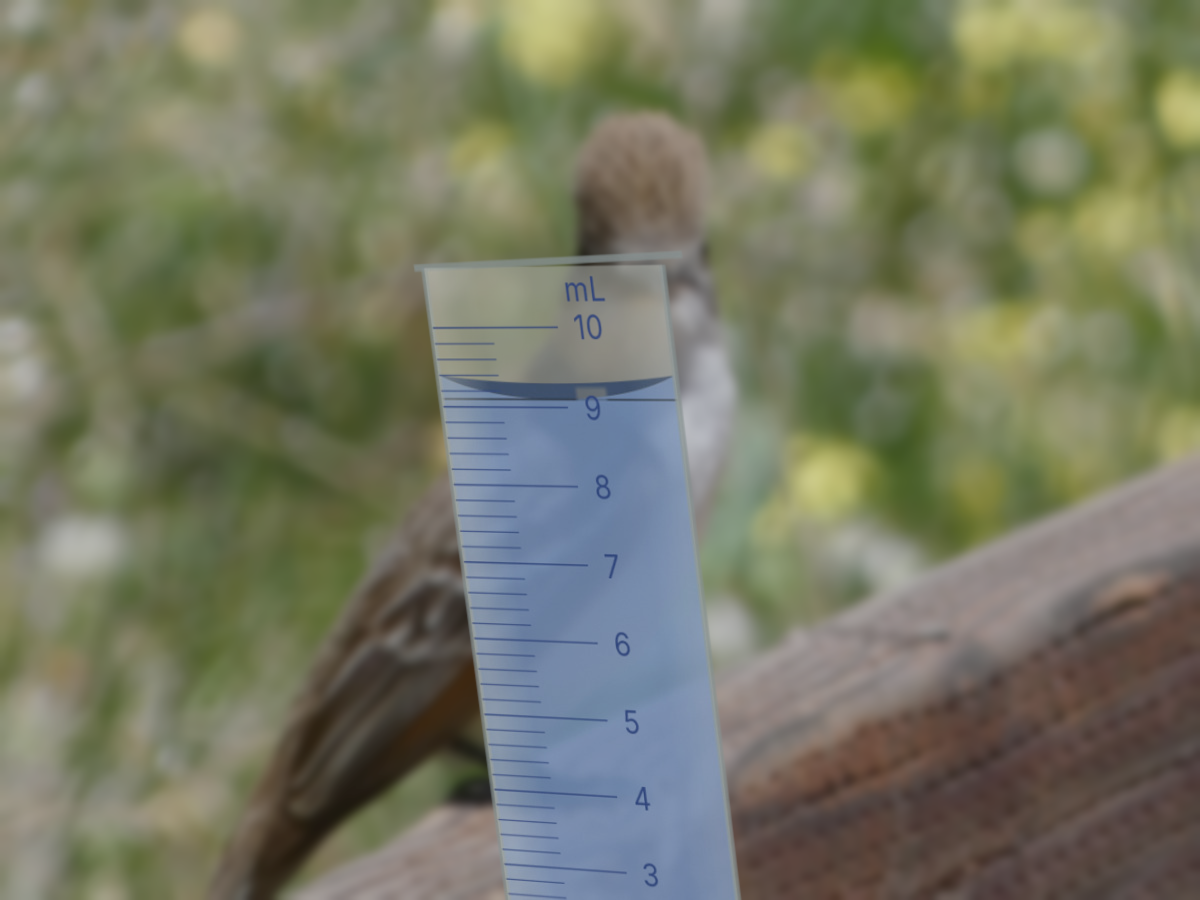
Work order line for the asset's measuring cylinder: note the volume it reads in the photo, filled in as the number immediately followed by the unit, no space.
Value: 9.1mL
